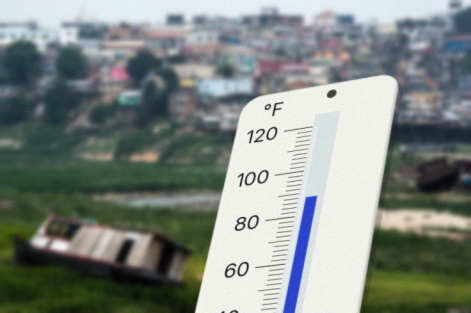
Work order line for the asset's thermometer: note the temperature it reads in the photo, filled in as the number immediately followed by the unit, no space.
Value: 88°F
